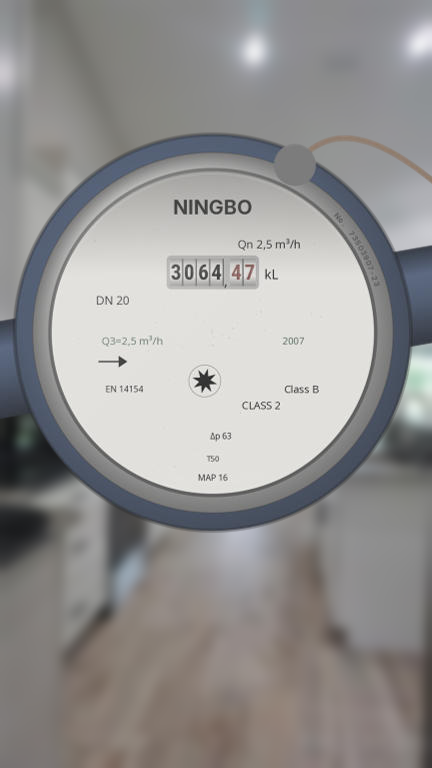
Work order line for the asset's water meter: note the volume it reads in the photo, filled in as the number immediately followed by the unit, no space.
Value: 3064.47kL
